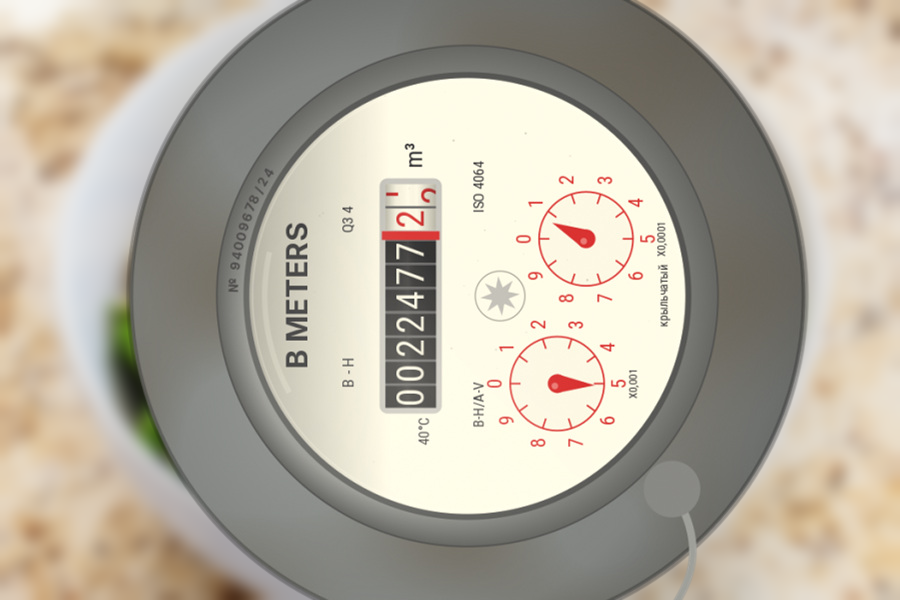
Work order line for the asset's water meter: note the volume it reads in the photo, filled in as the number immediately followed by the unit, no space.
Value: 22477.2150m³
